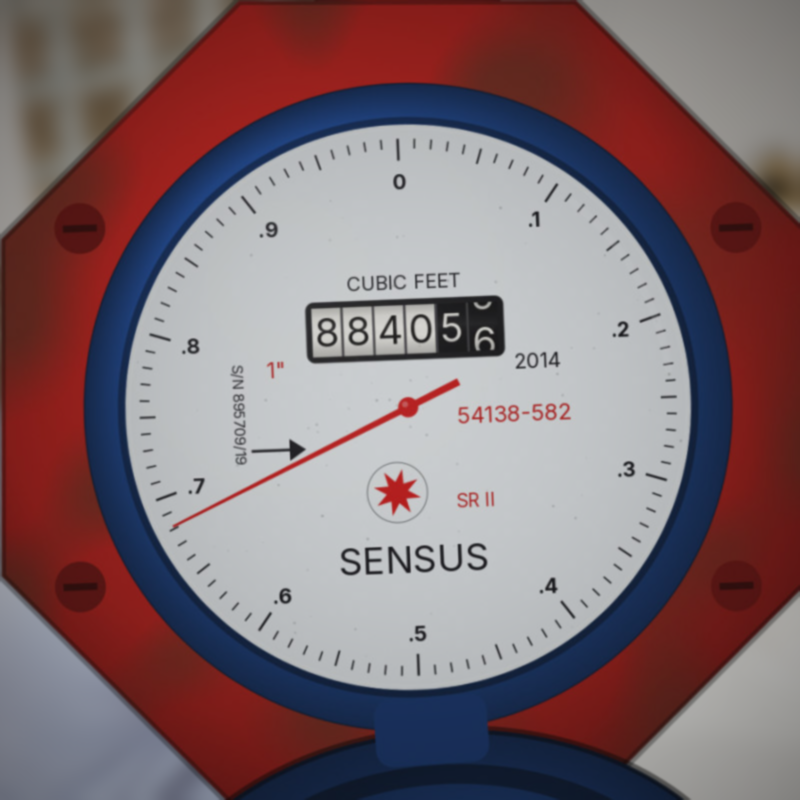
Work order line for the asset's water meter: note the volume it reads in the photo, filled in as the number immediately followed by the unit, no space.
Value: 884055.68ft³
